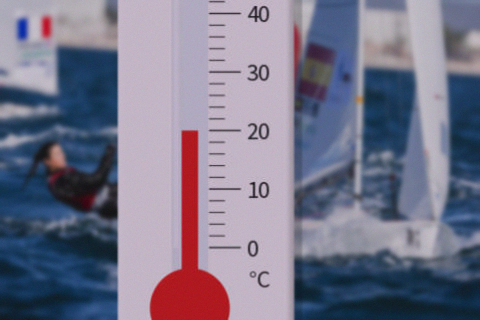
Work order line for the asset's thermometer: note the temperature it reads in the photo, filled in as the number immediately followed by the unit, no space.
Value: 20°C
